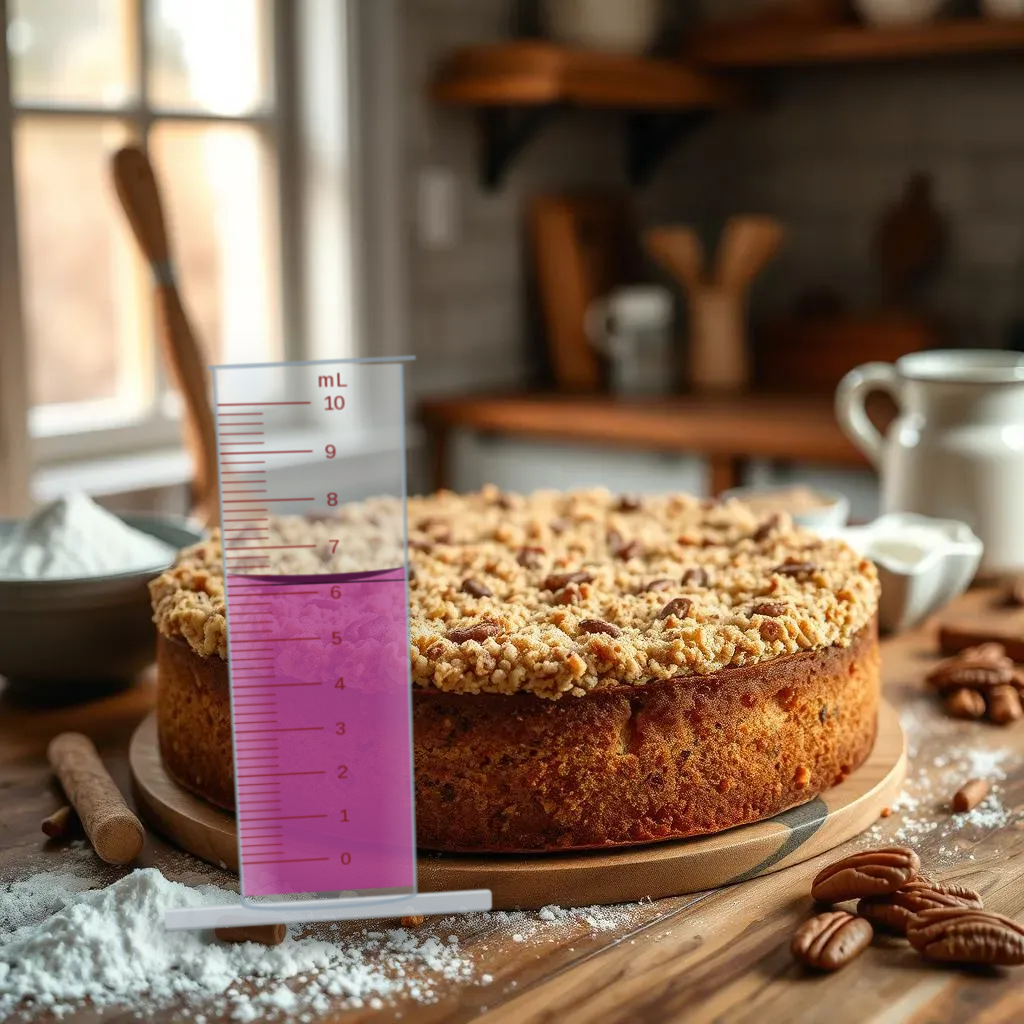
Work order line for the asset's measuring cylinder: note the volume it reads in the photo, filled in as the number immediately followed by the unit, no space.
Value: 6.2mL
